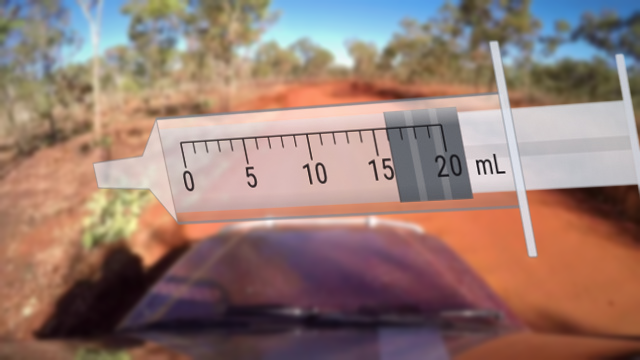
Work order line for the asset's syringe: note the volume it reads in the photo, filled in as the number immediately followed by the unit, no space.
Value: 16mL
